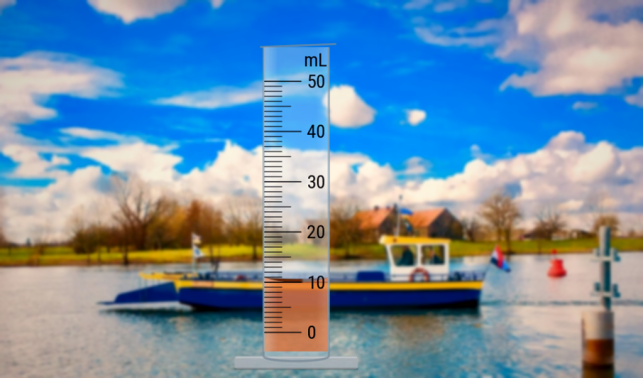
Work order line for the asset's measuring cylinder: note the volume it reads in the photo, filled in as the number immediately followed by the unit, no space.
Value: 10mL
